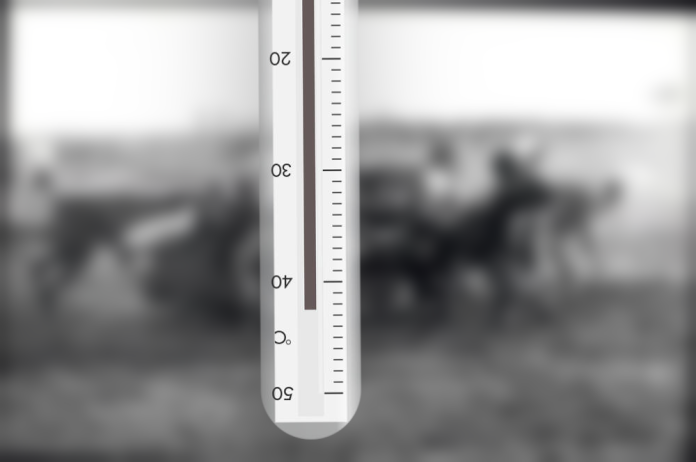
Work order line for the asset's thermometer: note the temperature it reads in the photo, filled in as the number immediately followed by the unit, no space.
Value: 42.5°C
